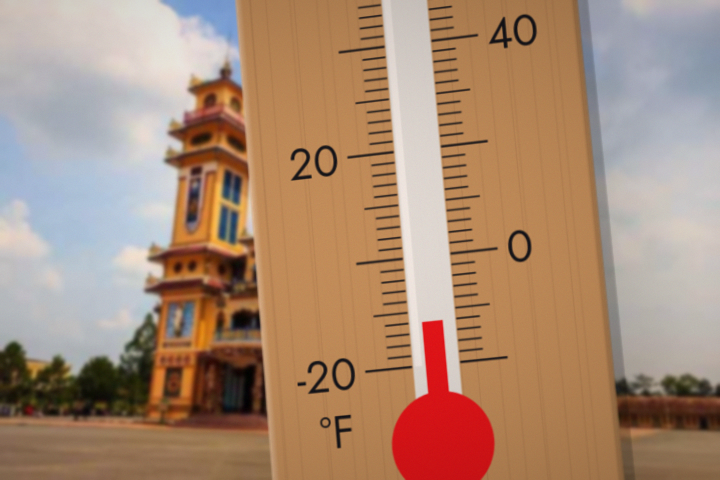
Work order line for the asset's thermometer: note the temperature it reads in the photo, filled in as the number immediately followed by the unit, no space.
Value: -12°F
